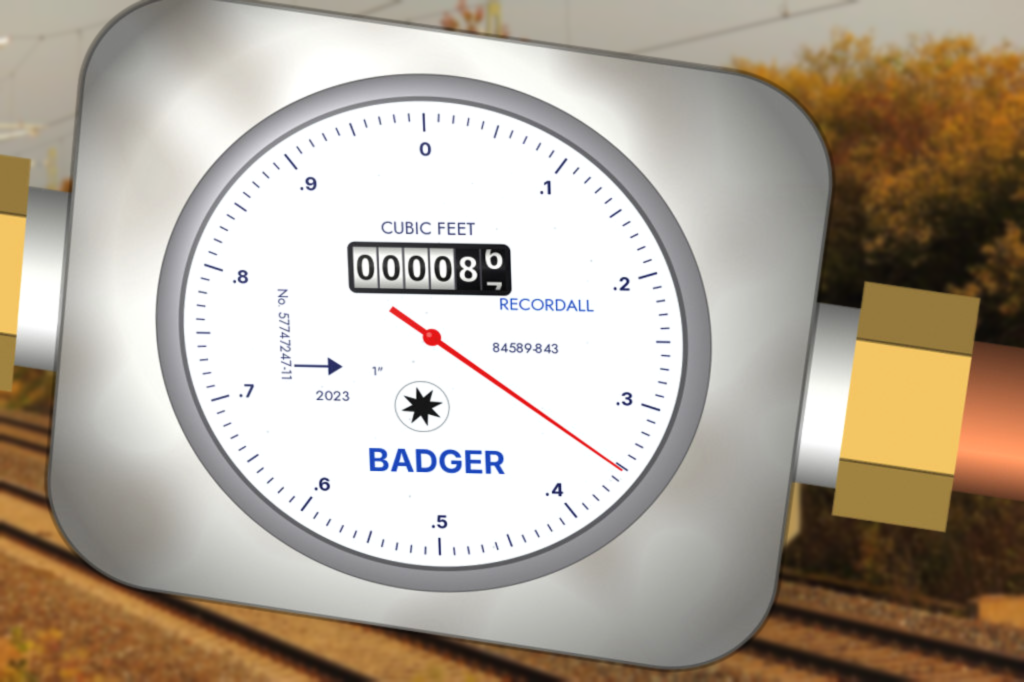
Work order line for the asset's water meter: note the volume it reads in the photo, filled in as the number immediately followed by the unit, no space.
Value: 86.35ft³
